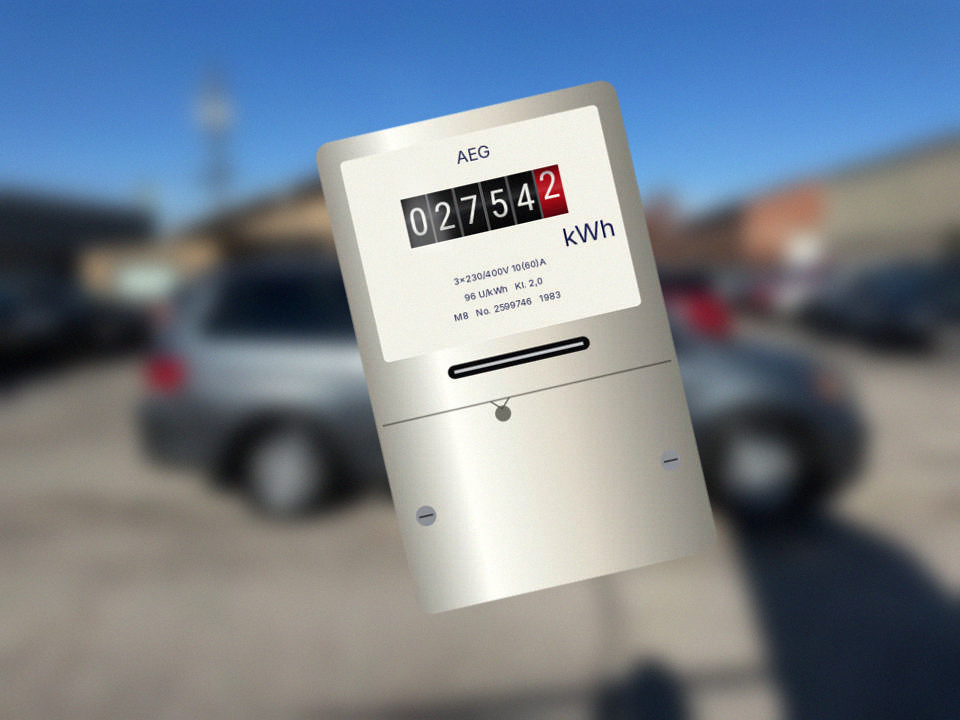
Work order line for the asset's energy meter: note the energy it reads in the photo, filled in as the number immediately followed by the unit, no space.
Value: 2754.2kWh
